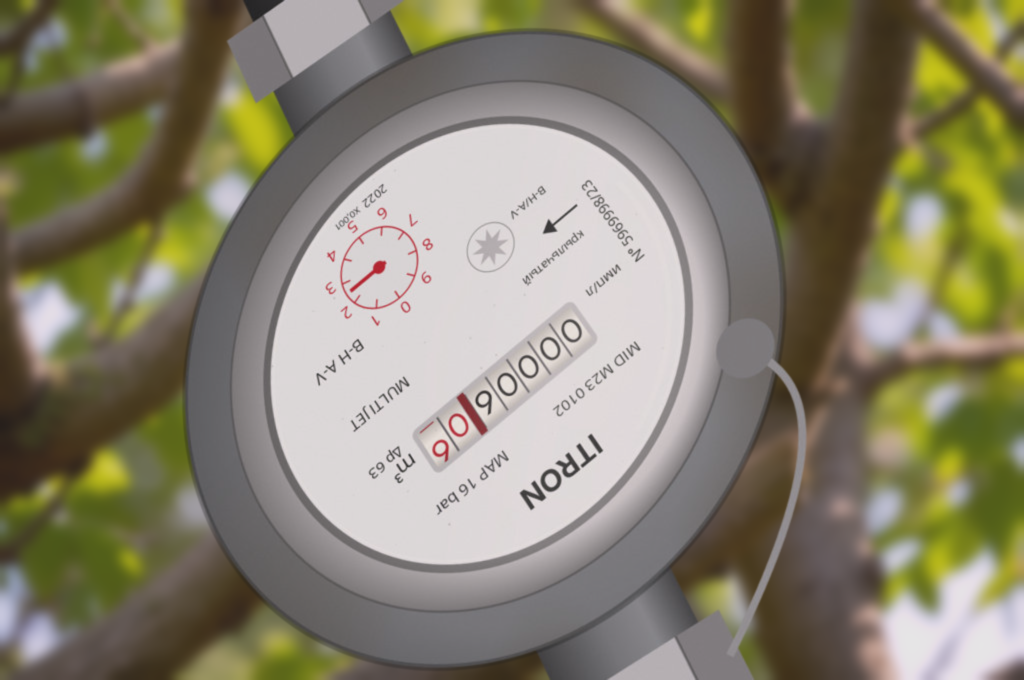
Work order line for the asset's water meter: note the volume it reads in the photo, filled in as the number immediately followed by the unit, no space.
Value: 6.062m³
